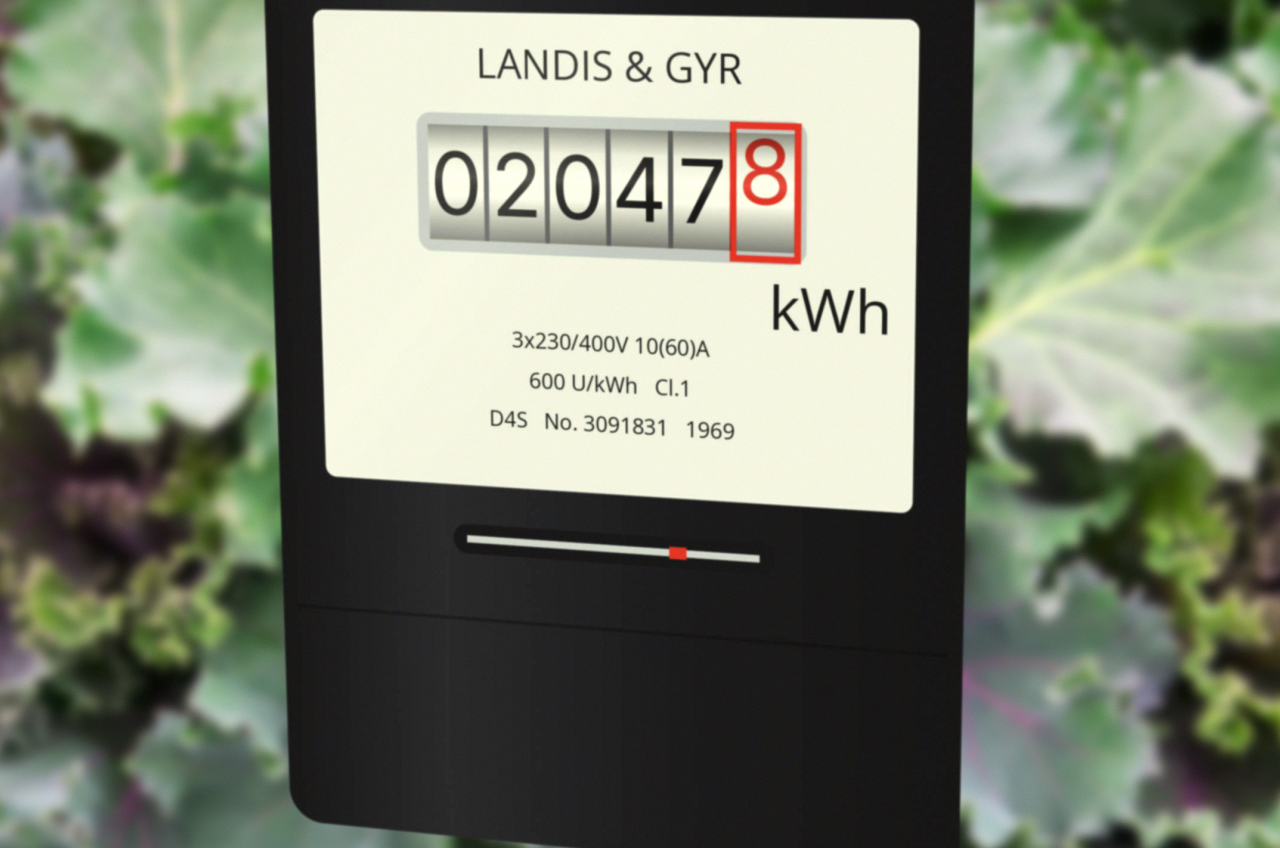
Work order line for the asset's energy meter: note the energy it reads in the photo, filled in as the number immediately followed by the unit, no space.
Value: 2047.8kWh
